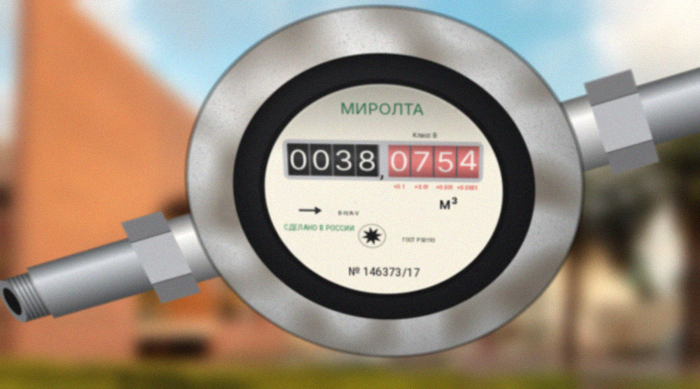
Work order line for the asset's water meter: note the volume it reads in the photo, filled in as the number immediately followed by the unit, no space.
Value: 38.0754m³
